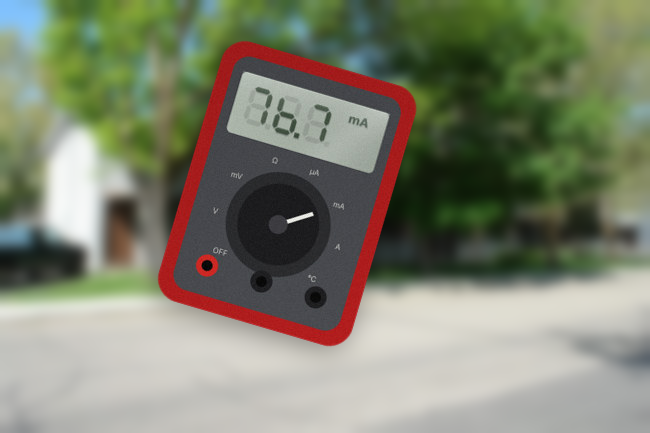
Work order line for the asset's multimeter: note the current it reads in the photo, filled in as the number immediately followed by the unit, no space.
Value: 76.7mA
